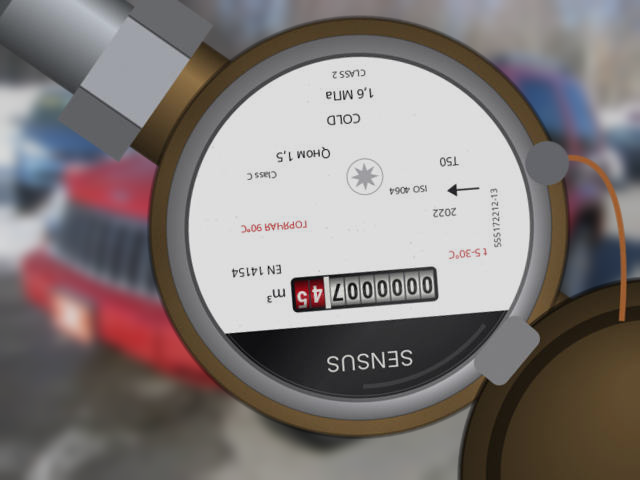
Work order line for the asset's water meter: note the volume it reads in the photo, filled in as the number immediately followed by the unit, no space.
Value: 7.45m³
